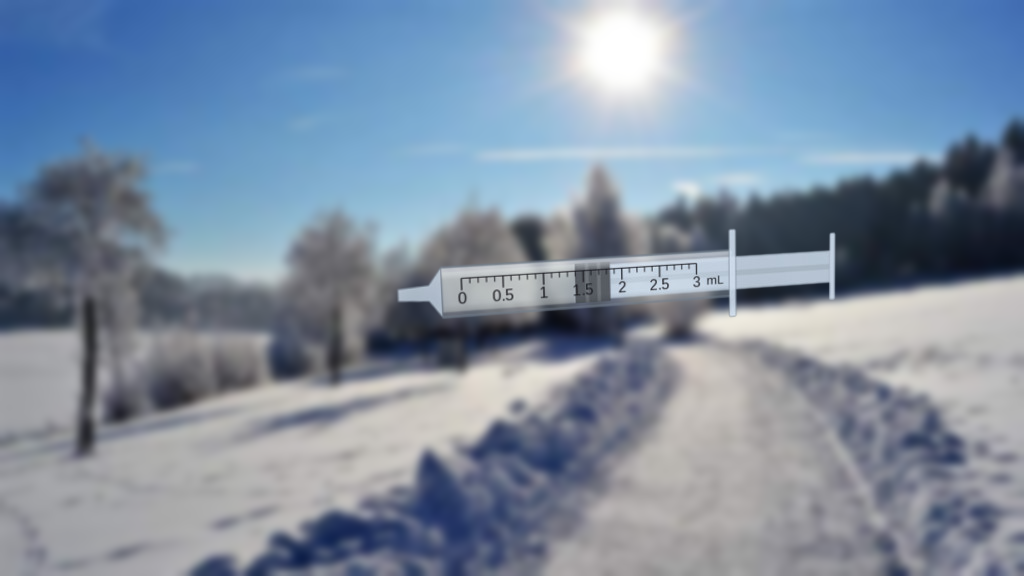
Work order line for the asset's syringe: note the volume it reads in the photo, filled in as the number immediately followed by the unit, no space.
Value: 1.4mL
